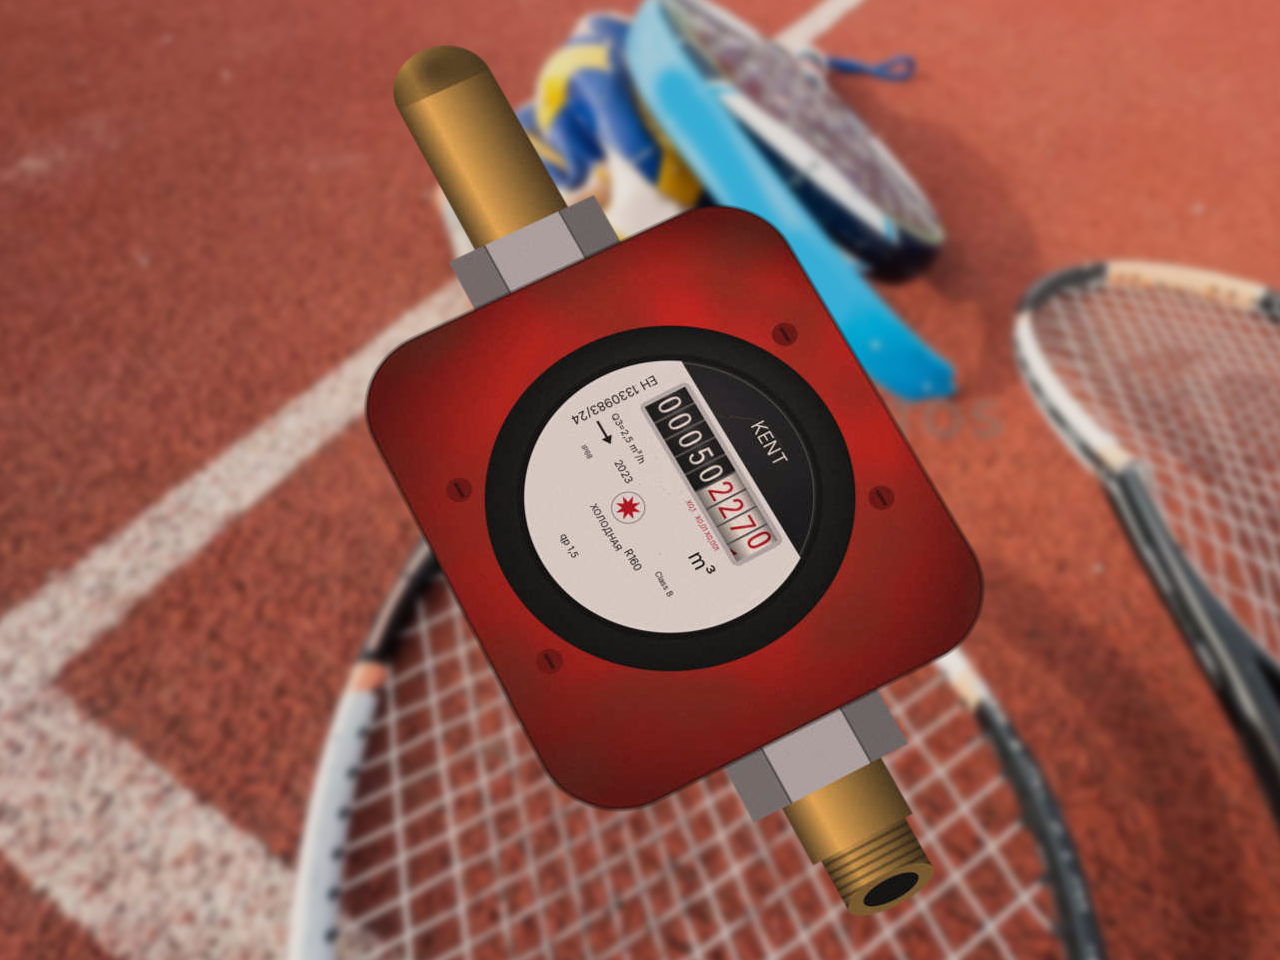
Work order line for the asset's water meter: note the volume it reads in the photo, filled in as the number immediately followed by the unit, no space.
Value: 50.2270m³
